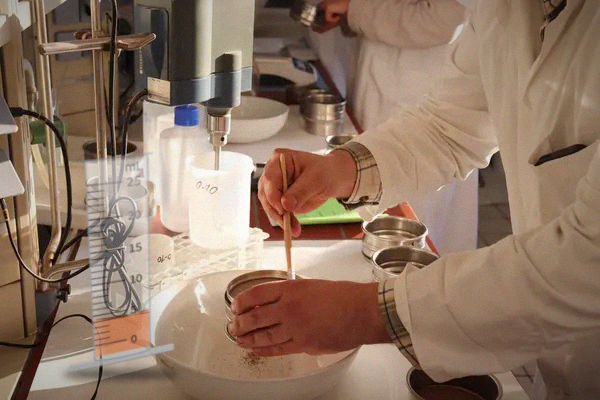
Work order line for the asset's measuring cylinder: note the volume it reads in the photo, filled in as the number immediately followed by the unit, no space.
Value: 4mL
